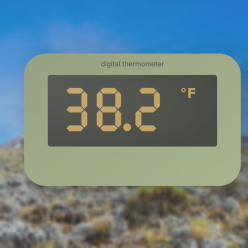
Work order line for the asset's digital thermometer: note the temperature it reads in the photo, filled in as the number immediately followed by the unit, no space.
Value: 38.2°F
